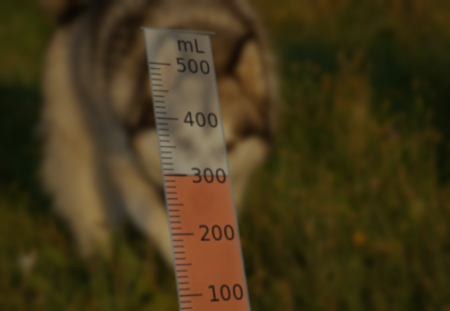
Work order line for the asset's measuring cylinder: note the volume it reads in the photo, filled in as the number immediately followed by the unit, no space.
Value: 300mL
